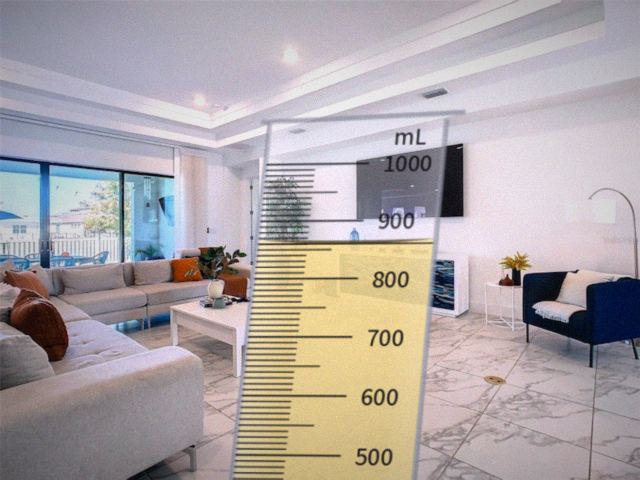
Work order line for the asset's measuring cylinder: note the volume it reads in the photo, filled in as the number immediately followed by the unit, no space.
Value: 860mL
